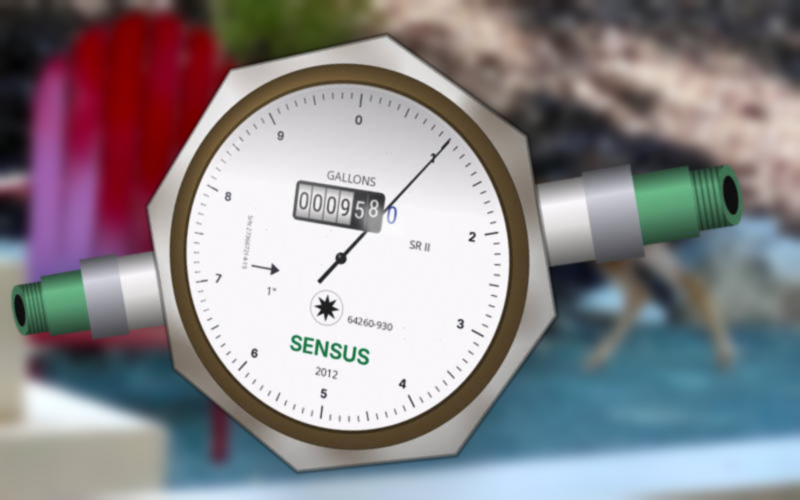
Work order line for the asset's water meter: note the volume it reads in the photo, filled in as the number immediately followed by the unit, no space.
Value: 9581.0gal
